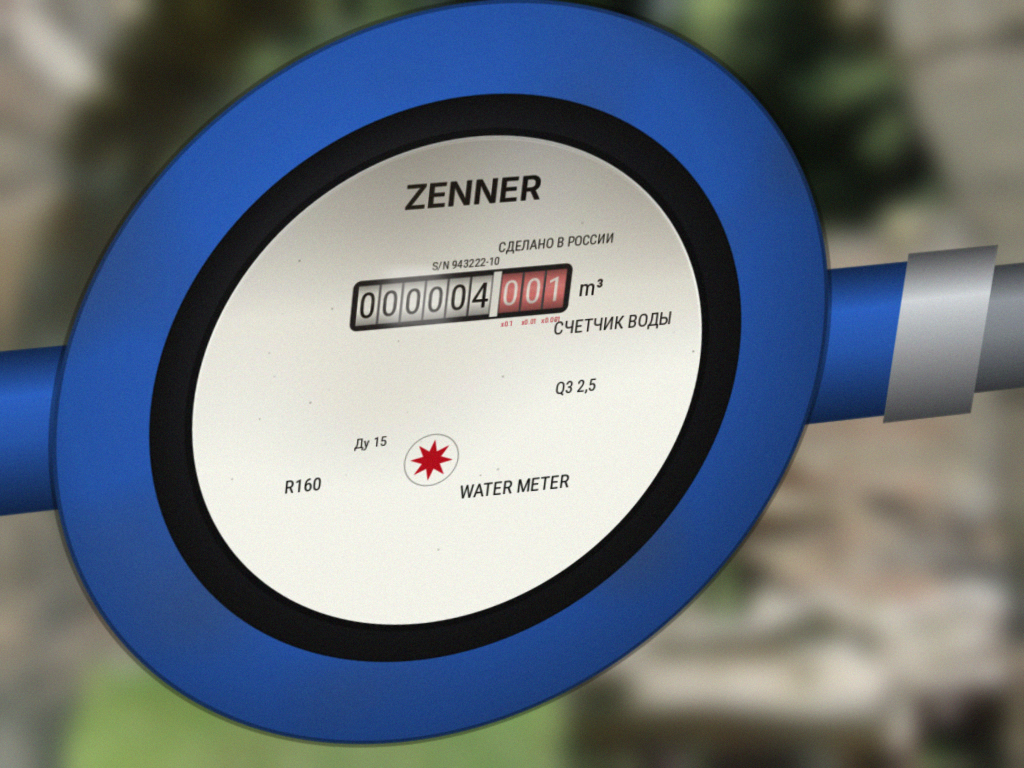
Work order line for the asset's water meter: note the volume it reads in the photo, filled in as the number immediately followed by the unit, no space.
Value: 4.001m³
